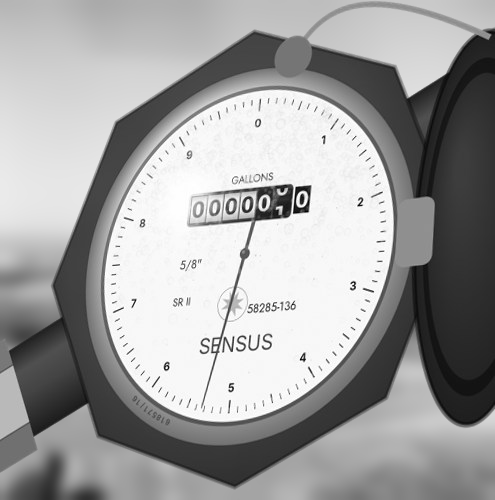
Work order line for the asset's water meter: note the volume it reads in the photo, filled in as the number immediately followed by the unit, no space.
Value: 5.3gal
